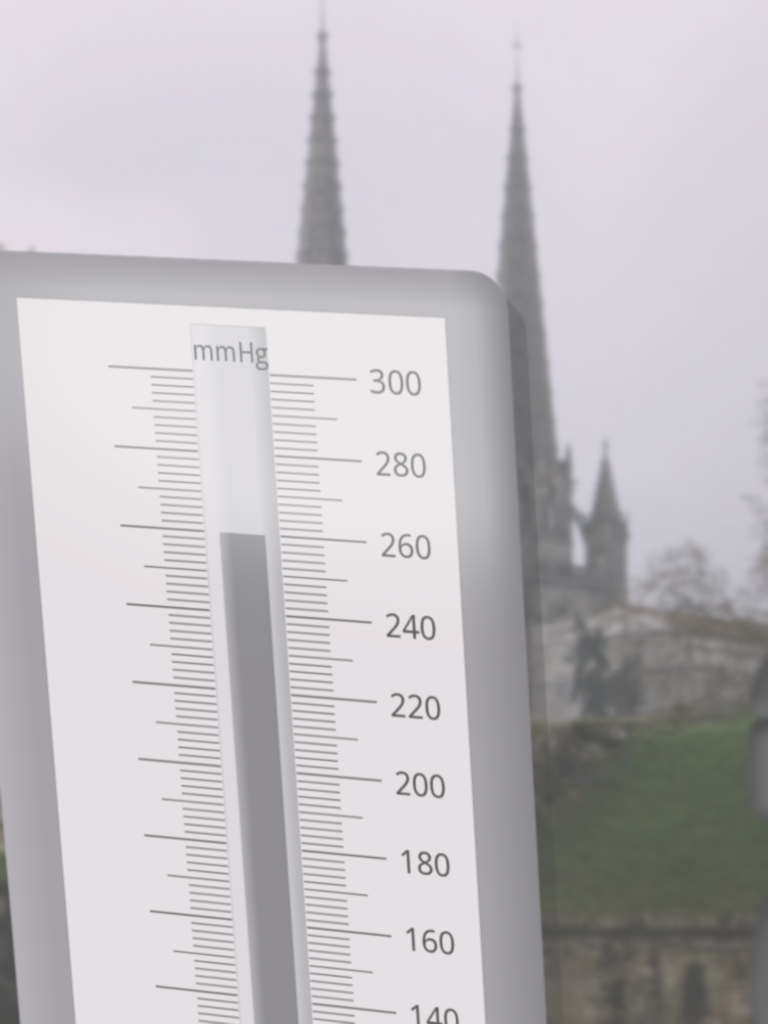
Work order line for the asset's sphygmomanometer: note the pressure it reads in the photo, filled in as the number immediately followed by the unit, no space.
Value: 260mmHg
